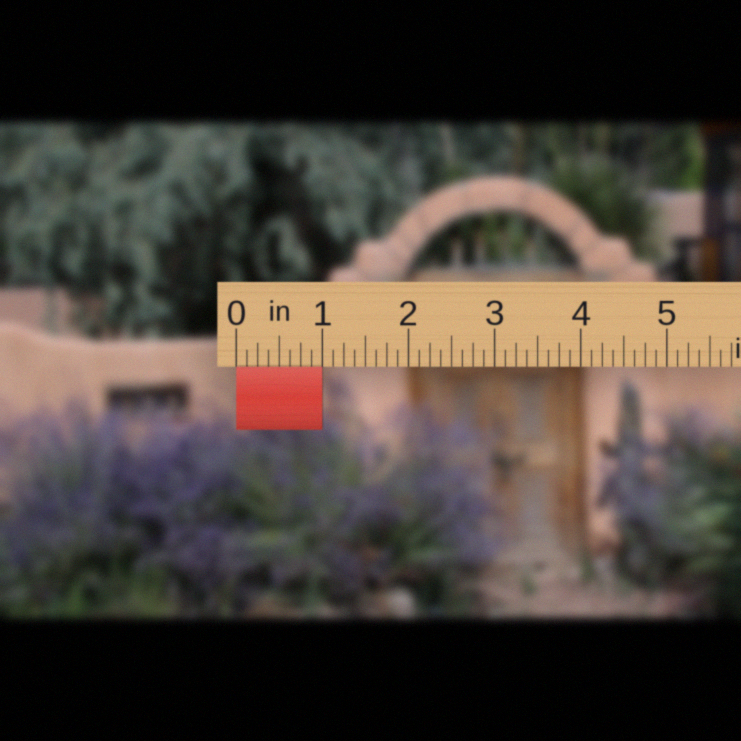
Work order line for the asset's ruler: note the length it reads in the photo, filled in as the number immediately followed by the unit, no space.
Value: 1in
